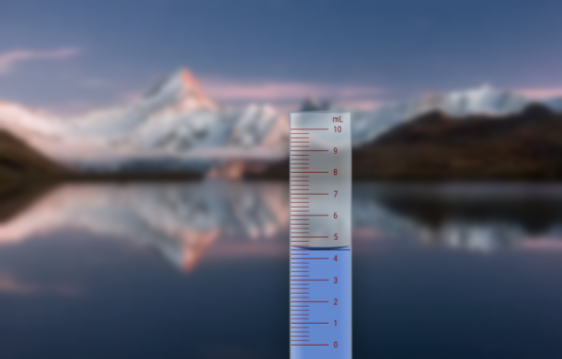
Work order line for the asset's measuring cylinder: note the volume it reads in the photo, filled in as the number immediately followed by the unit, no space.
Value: 4.4mL
